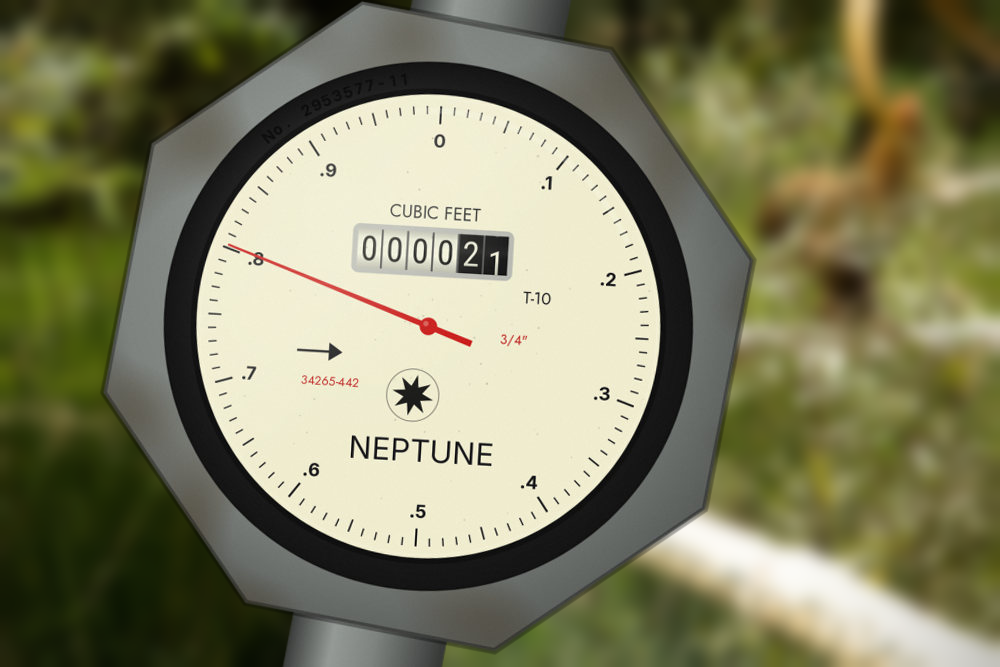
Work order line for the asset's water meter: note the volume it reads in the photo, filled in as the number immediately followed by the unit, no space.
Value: 20.80ft³
